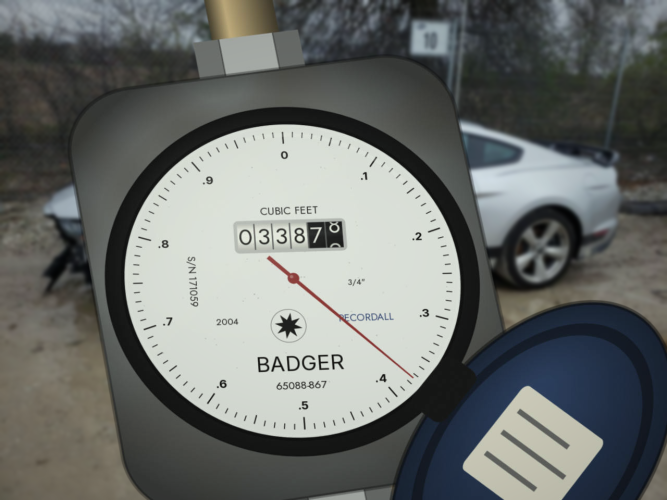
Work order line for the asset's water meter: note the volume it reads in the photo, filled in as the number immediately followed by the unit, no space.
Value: 33878.37ft³
